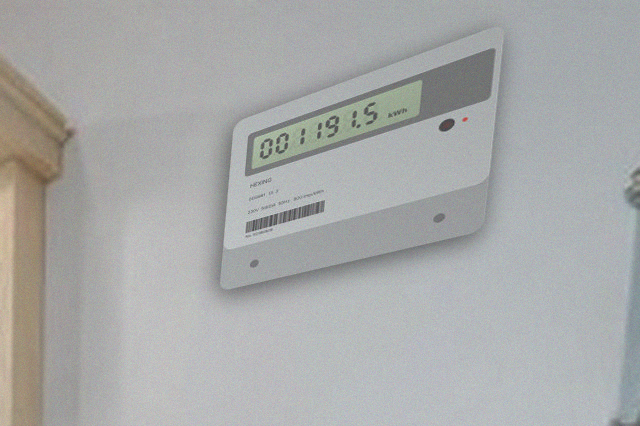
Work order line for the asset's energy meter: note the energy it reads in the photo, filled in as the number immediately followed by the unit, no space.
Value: 1191.5kWh
